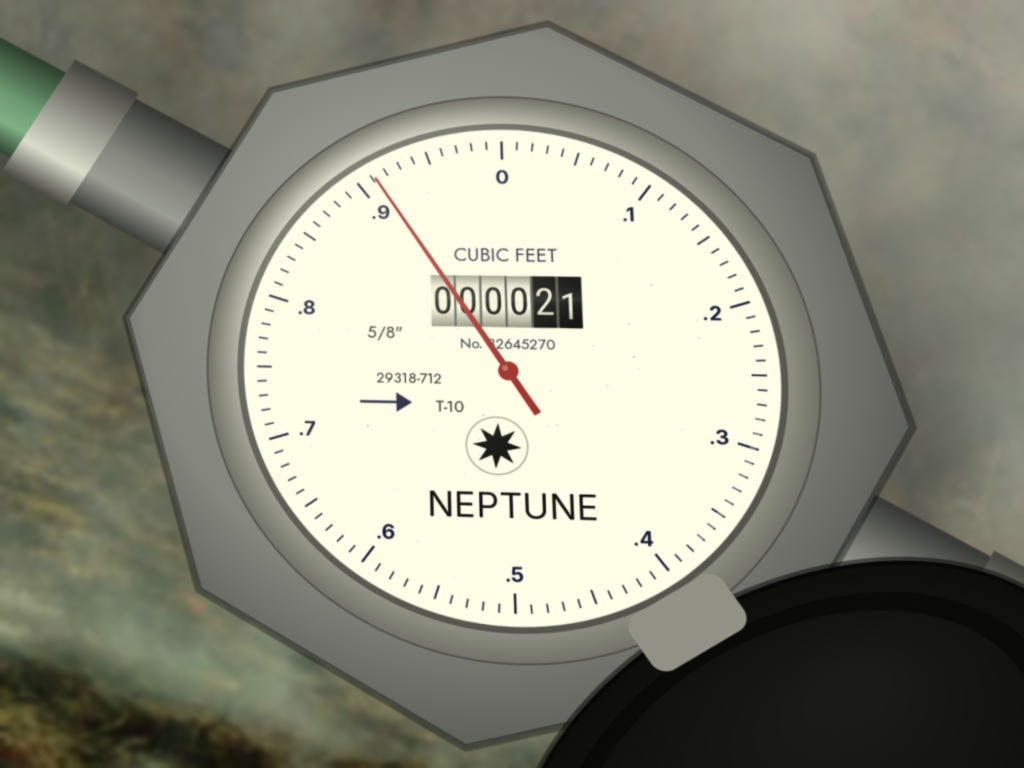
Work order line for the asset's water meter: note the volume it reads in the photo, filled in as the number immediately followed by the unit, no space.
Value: 20.91ft³
